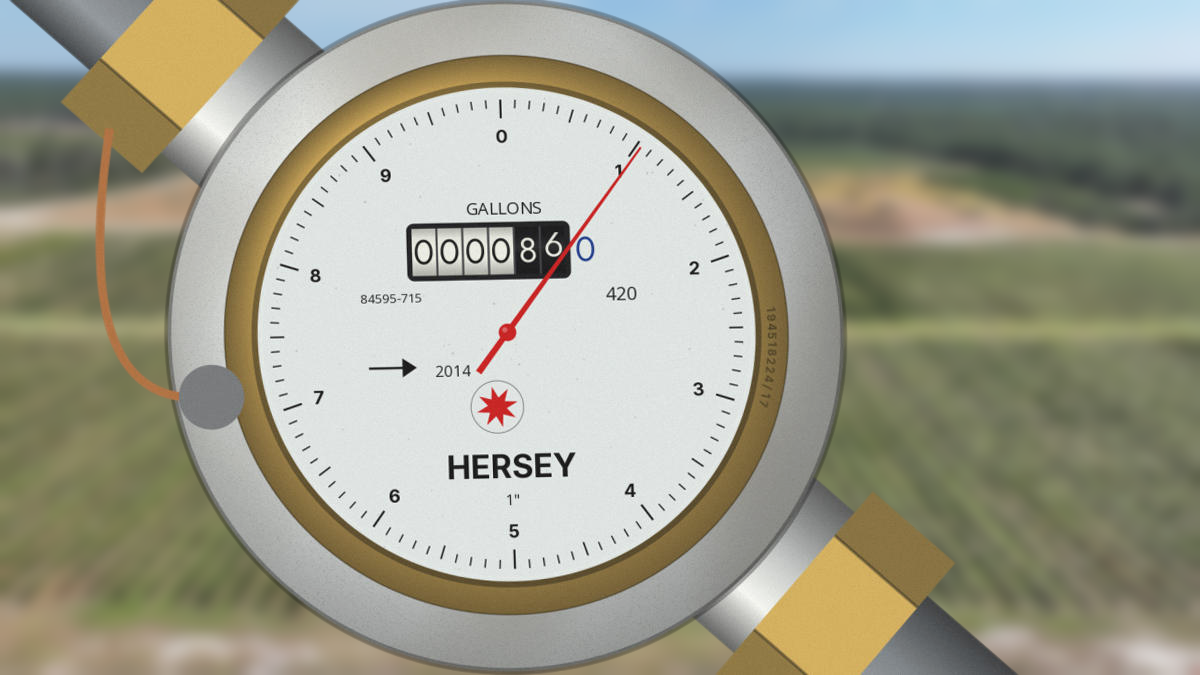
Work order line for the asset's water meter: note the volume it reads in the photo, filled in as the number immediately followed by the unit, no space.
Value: 861.0gal
